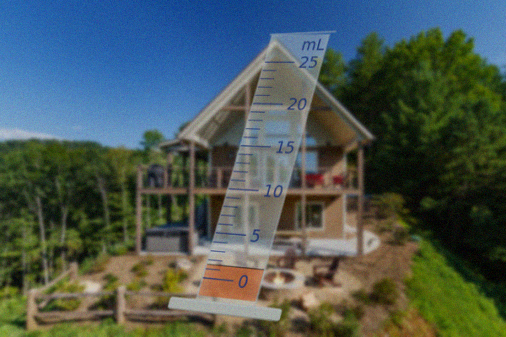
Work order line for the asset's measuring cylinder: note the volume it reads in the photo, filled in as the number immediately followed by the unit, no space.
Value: 1.5mL
